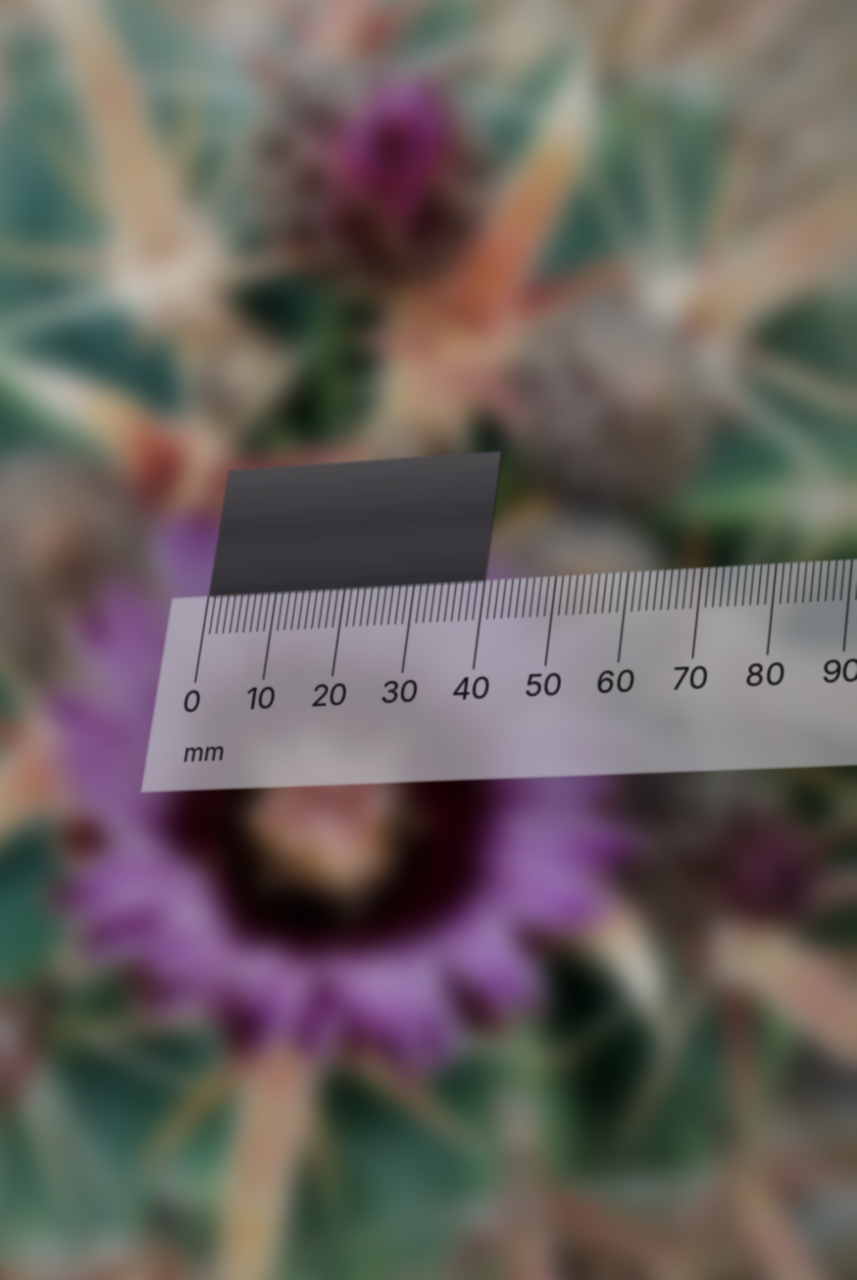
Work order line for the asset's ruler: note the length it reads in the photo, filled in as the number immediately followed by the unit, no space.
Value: 40mm
